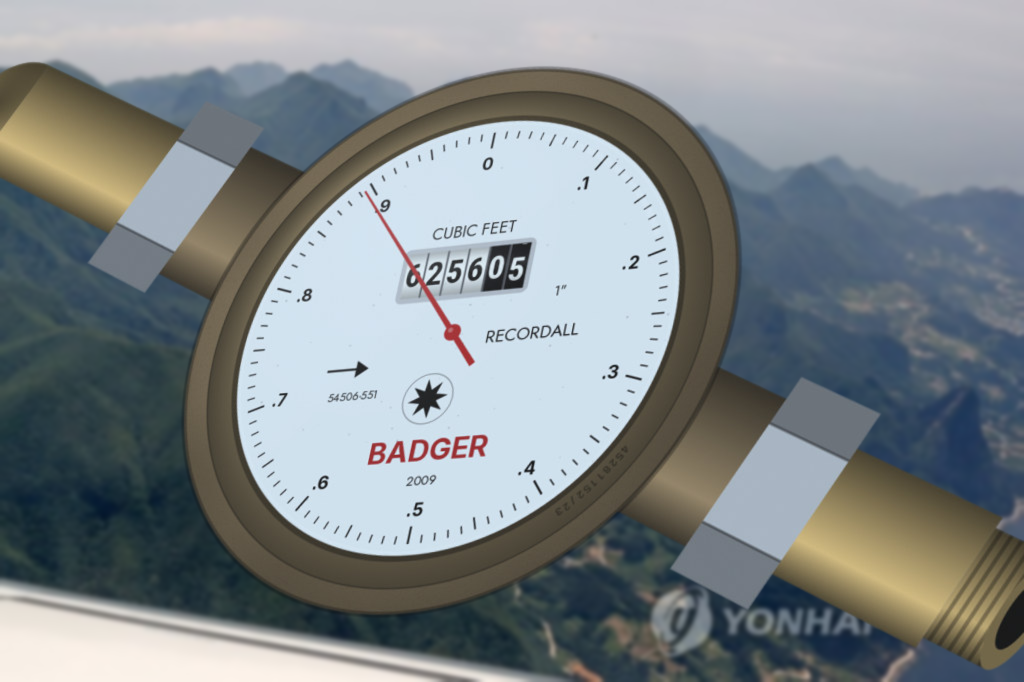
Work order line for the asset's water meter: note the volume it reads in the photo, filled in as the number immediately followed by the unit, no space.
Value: 625604.89ft³
